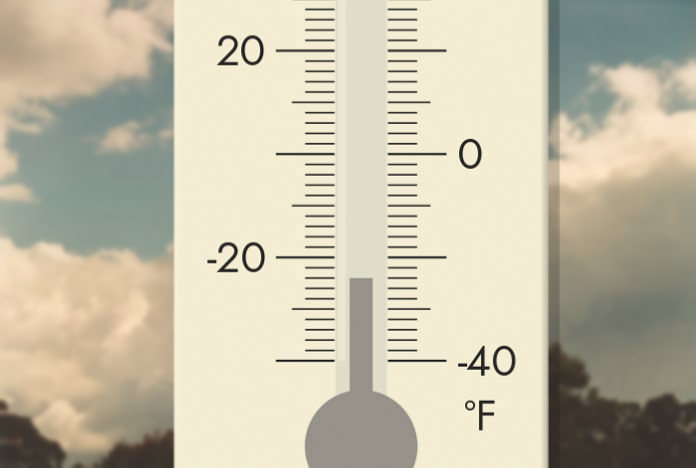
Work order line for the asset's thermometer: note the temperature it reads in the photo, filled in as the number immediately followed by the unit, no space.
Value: -24°F
